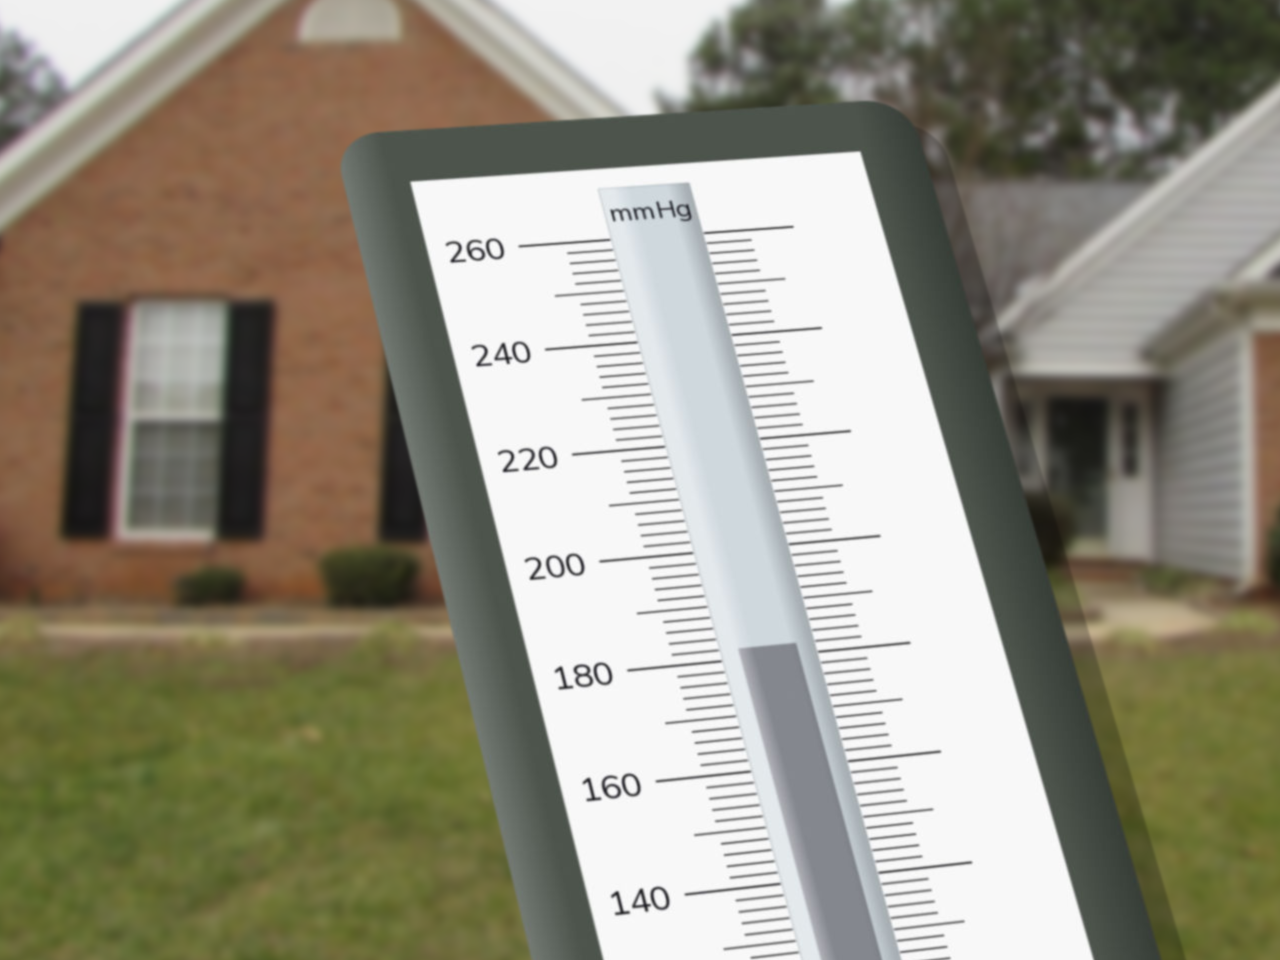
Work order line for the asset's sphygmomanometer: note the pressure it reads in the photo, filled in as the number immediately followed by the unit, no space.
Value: 182mmHg
